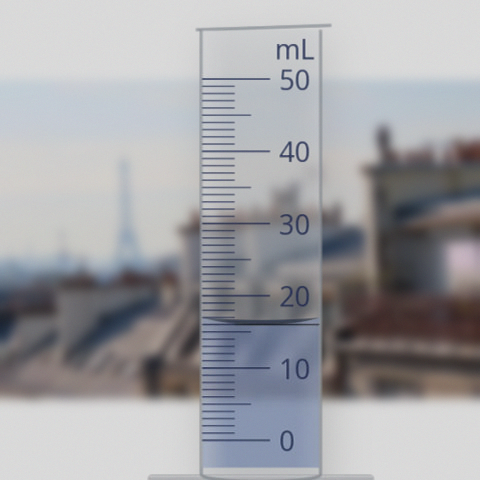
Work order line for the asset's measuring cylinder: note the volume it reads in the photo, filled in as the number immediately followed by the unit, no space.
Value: 16mL
